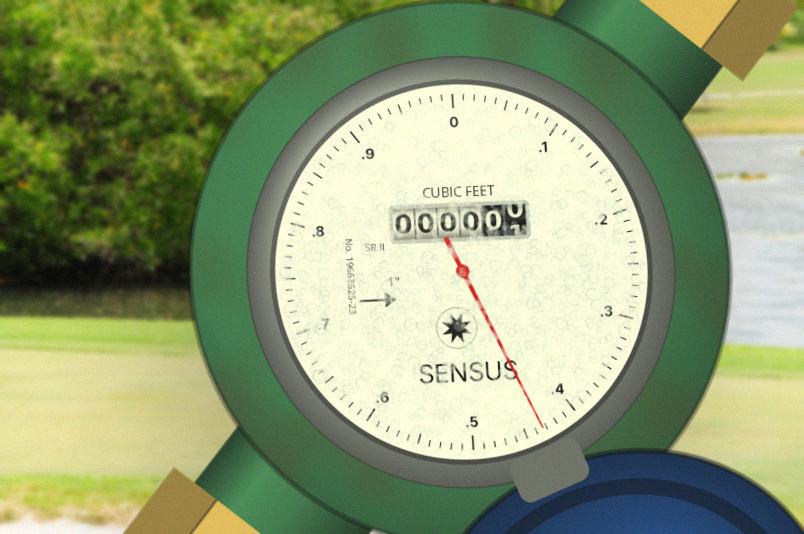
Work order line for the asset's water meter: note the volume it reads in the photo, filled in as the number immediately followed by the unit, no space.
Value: 0.43ft³
